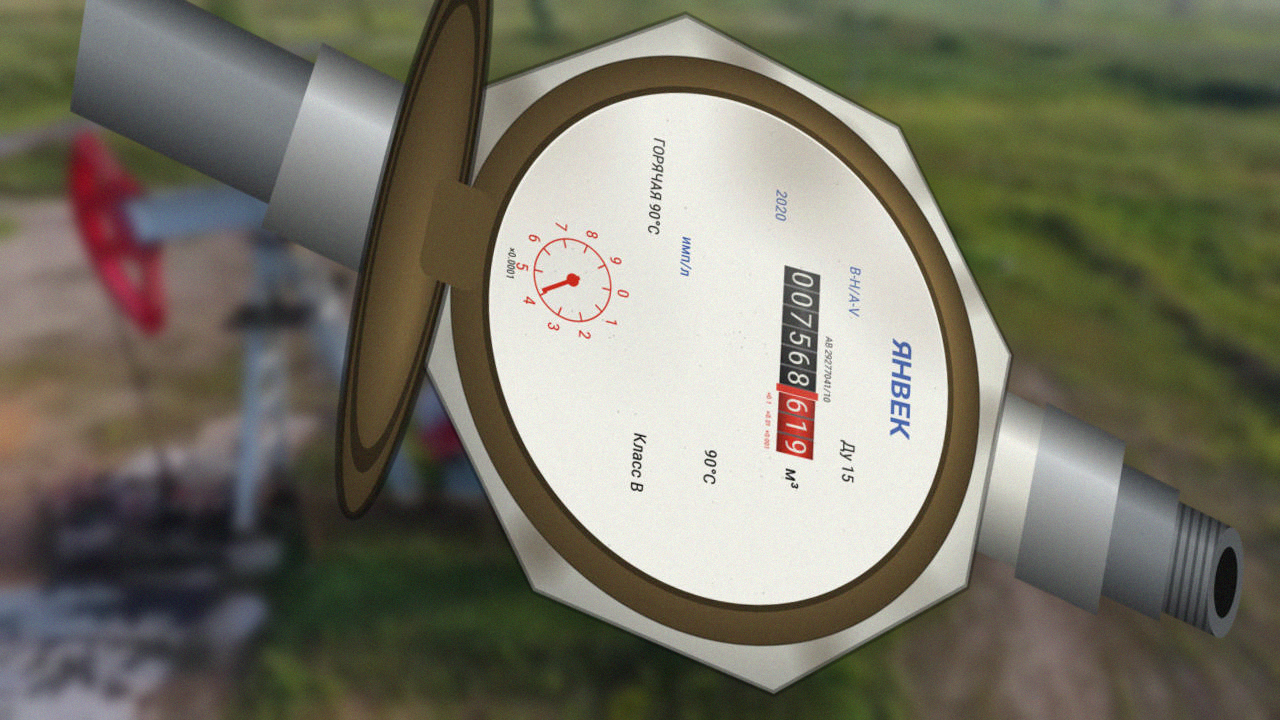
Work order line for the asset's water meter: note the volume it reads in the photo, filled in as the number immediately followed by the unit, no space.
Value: 7568.6194m³
